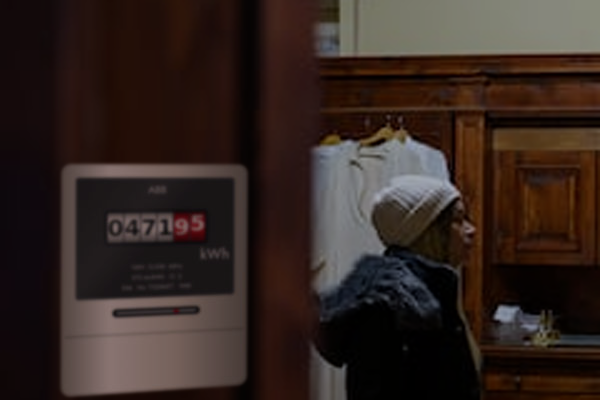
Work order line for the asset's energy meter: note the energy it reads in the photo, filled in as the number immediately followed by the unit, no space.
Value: 471.95kWh
